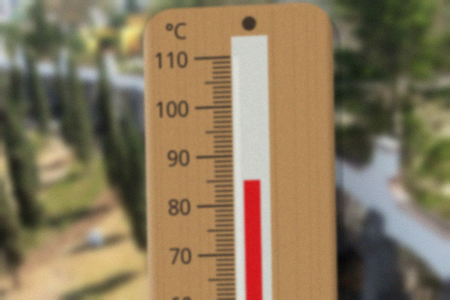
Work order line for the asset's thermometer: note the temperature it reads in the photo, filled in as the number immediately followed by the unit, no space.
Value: 85°C
